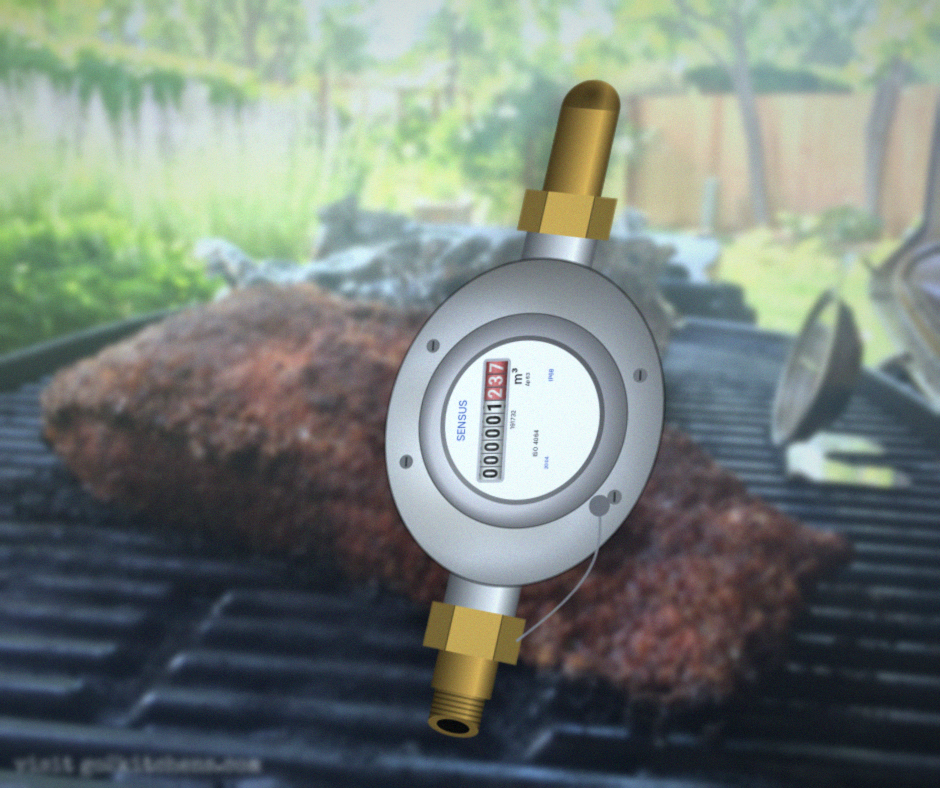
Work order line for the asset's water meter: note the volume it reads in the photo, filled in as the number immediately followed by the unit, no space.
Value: 1.237m³
